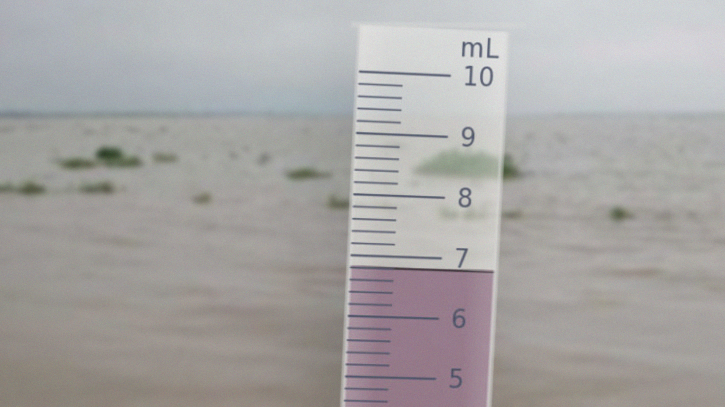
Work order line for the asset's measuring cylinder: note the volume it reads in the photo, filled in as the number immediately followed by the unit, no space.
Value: 6.8mL
